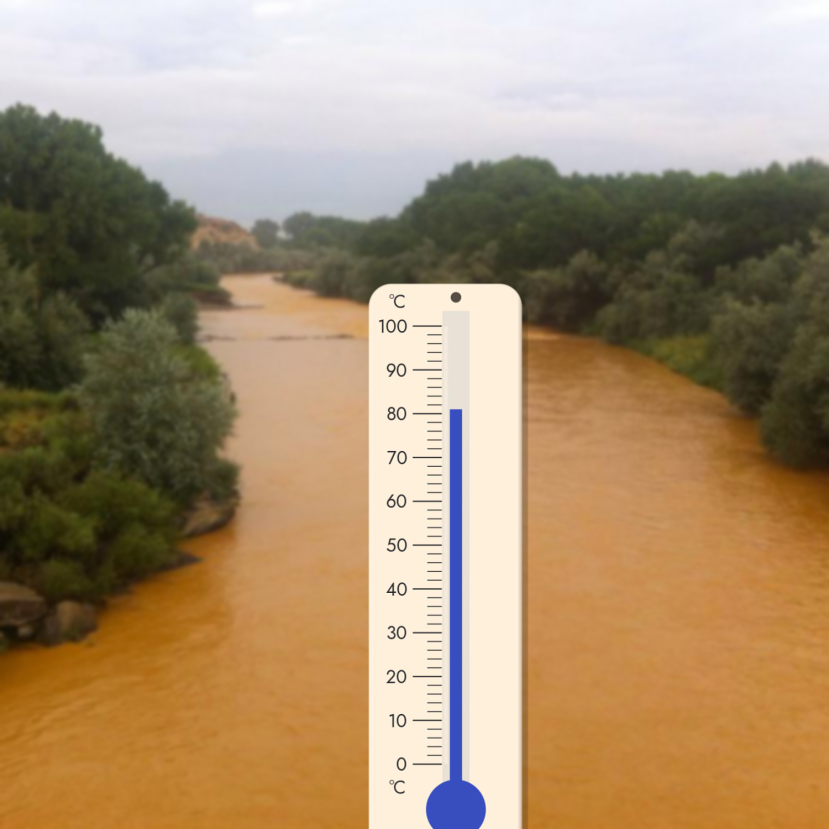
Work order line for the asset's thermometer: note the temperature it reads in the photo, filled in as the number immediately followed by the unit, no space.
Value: 81°C
